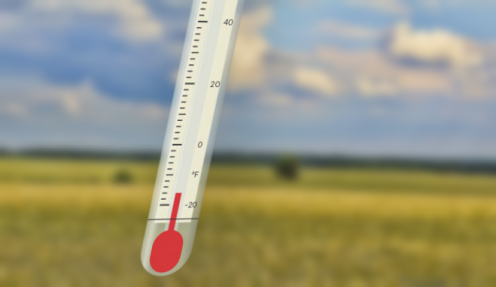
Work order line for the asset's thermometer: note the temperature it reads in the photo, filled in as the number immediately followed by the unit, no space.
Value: -16°F
